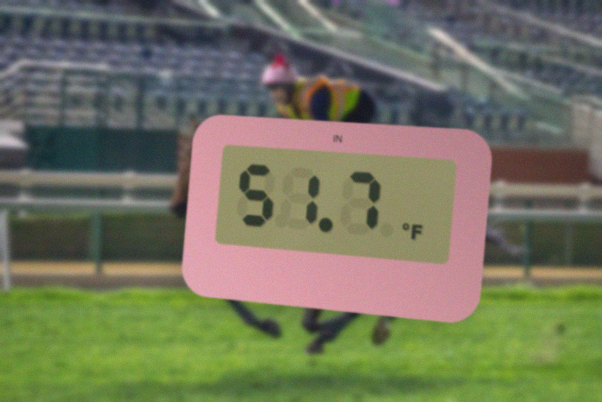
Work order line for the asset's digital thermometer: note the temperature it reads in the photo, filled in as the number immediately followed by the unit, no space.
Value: 51.7°F
